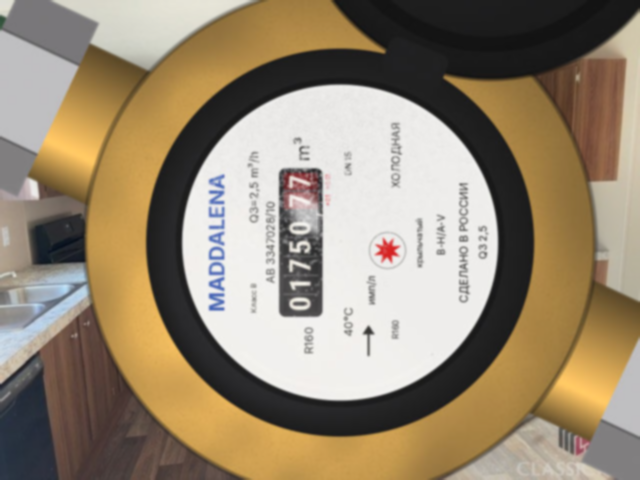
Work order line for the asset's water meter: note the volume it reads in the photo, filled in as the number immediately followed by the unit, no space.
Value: 1750.77m³
